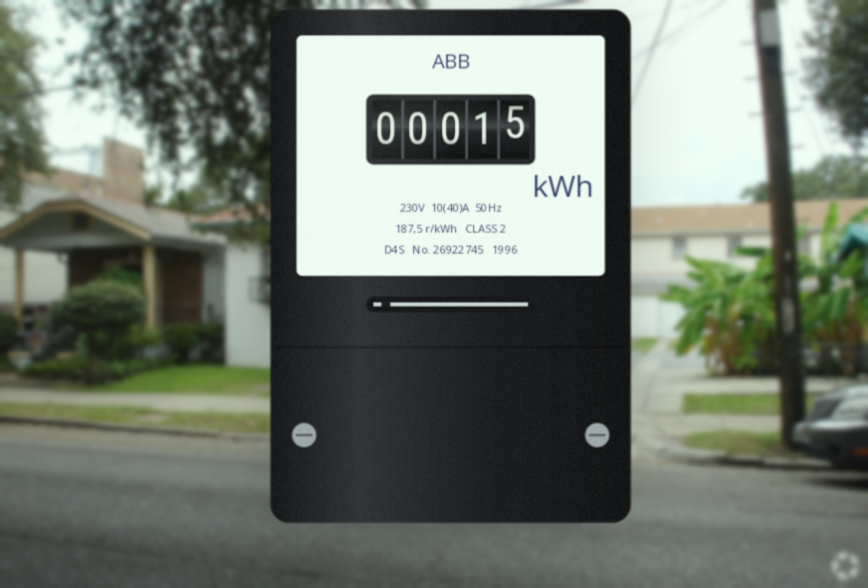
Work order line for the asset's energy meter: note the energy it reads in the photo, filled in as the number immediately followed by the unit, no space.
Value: 15kWh
